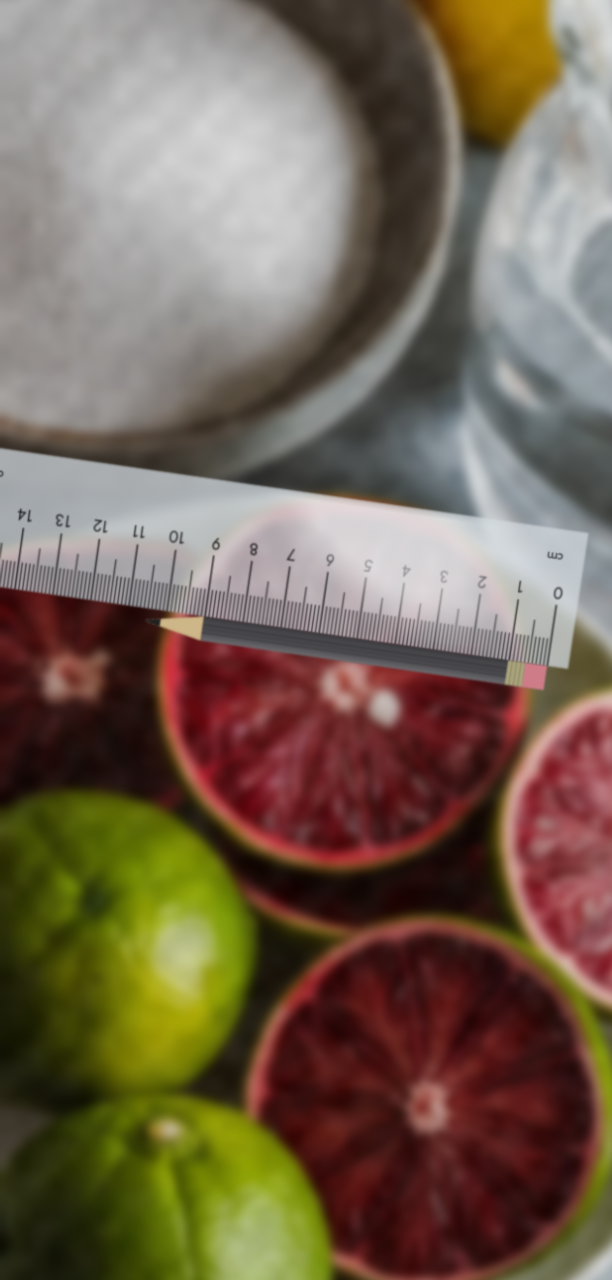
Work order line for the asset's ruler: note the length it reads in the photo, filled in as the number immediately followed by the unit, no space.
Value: 10.5cm
